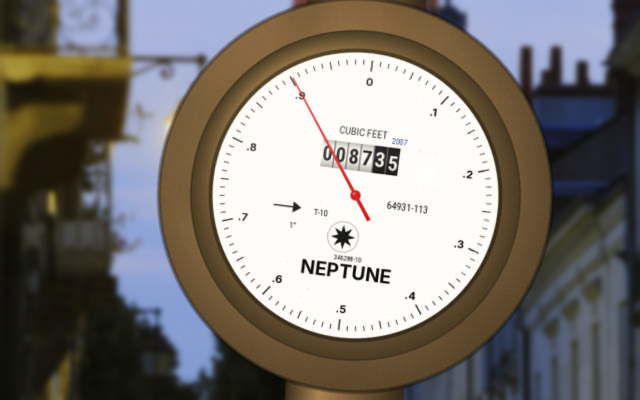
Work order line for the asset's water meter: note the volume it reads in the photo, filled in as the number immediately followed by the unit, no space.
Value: 8734.90ft³
